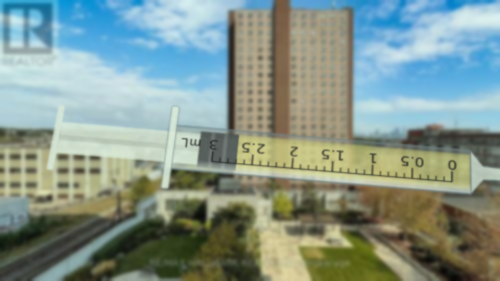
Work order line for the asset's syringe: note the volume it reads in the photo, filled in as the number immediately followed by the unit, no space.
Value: 2.7mL
